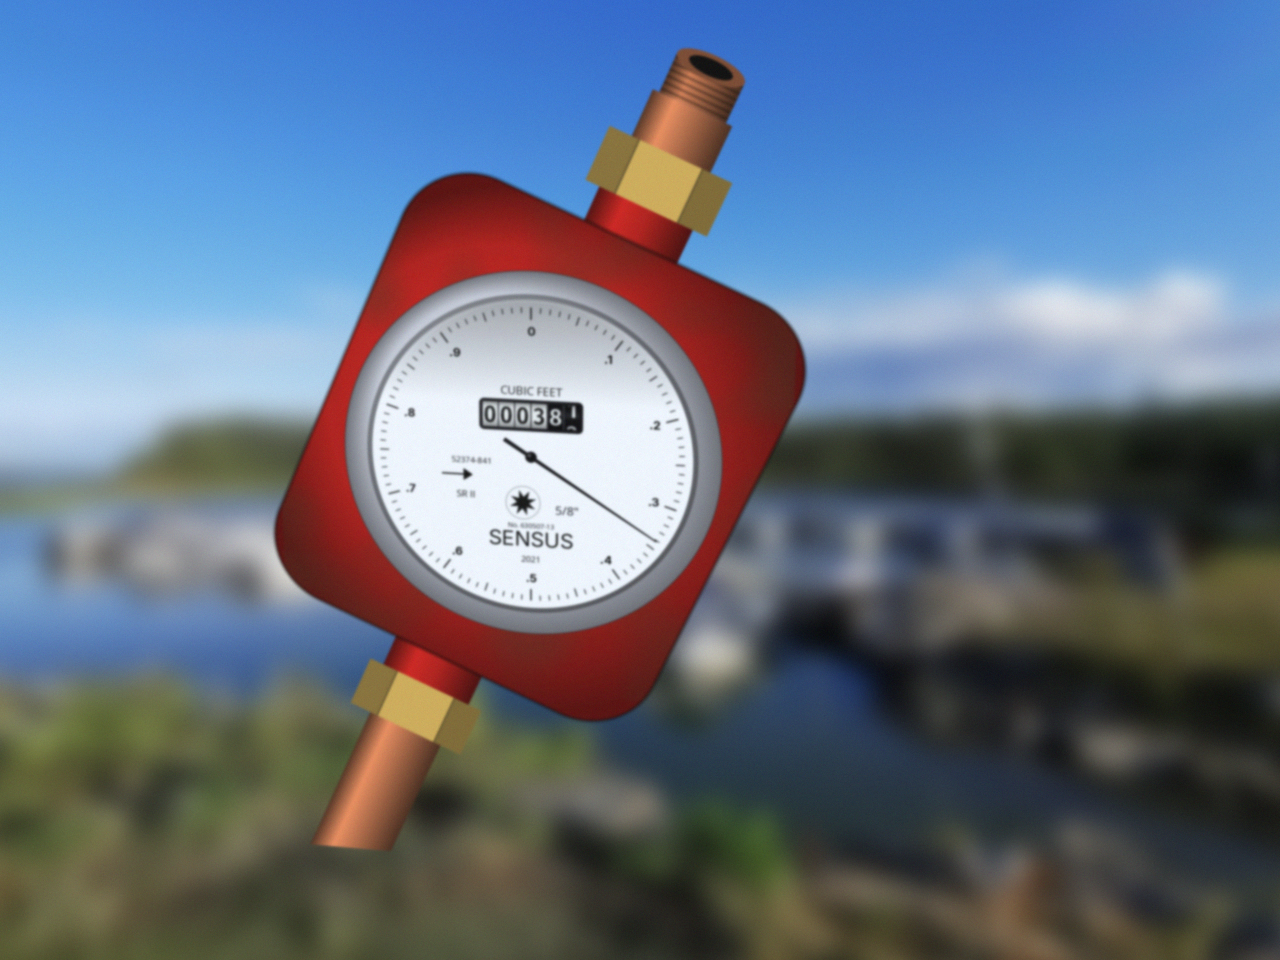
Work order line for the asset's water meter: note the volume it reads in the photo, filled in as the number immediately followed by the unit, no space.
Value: 381.34ft³
